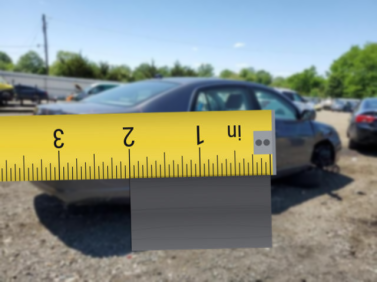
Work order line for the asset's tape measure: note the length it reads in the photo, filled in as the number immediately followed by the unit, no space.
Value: 2in
